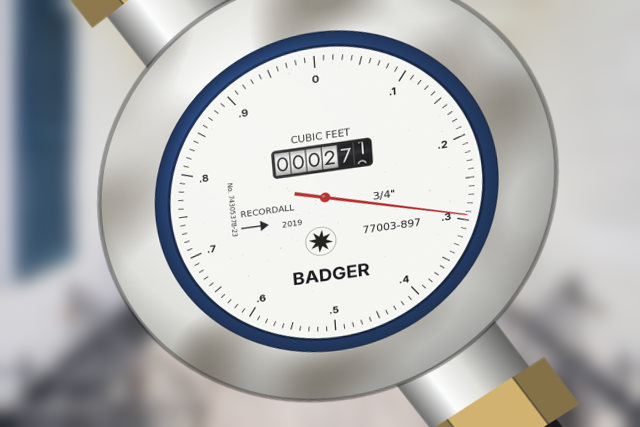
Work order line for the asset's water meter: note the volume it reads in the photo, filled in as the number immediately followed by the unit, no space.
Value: 271.29ft³
